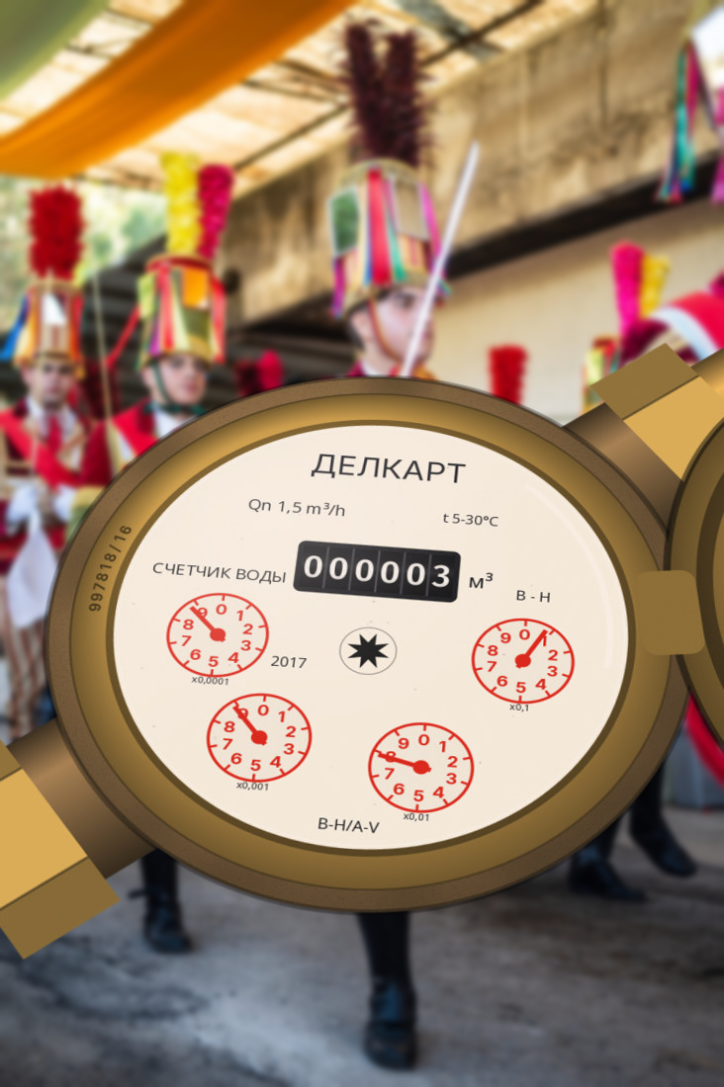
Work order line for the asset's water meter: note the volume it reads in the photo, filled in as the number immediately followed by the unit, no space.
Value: 3.0788m³
